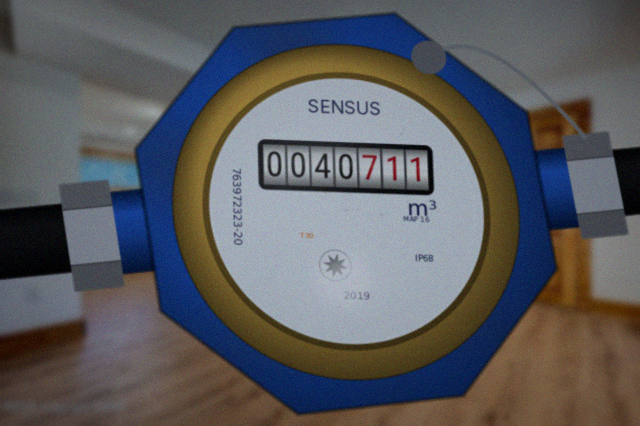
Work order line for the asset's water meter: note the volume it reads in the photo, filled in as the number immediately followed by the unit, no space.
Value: 40.711m³
